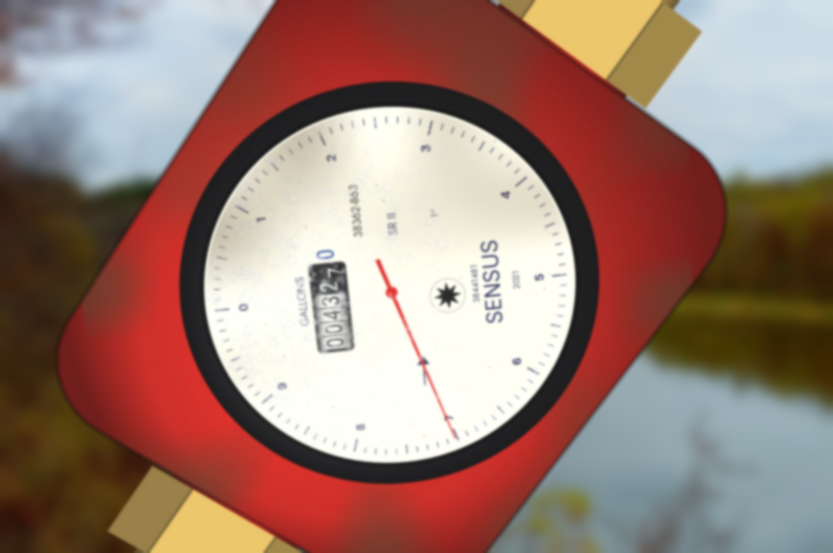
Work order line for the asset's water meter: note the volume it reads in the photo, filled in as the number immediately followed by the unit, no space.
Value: 43267.0gal
